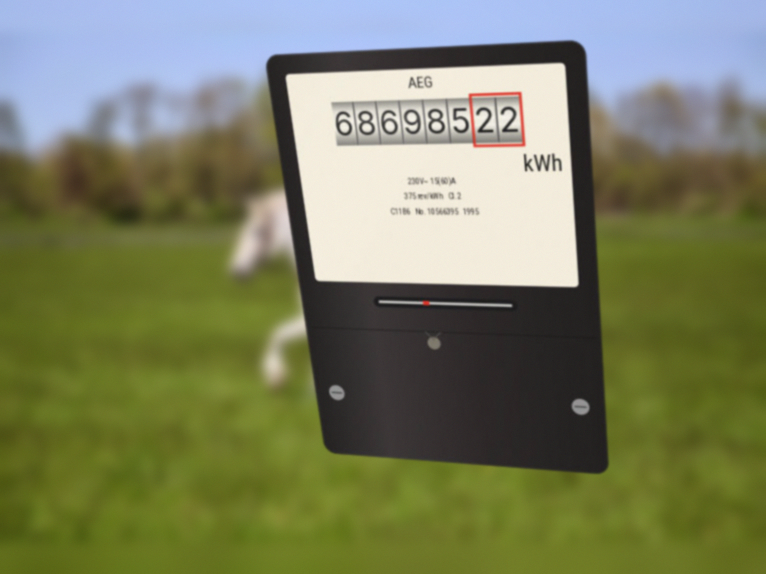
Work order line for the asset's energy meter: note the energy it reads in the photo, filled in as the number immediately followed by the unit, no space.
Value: 686985.22kWh
